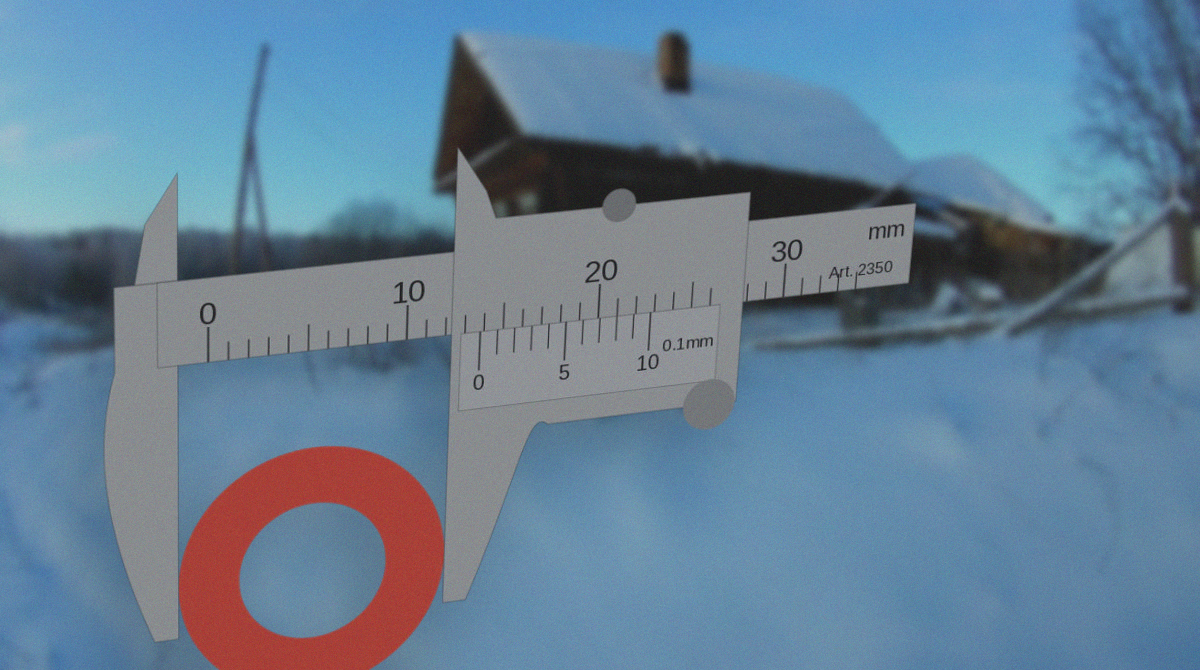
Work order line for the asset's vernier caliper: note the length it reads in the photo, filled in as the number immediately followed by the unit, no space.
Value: 13.8mm
